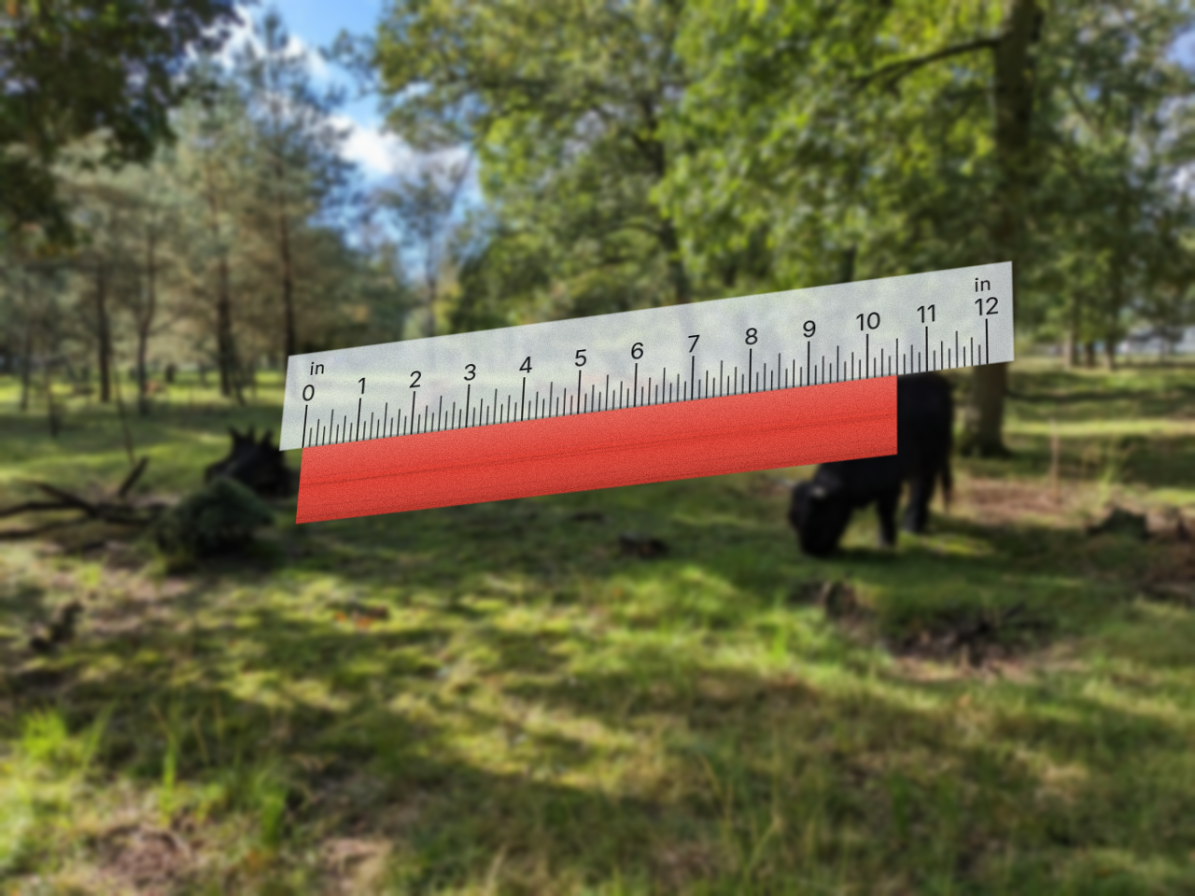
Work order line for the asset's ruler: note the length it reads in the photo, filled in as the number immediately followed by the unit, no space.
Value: 10.5in
